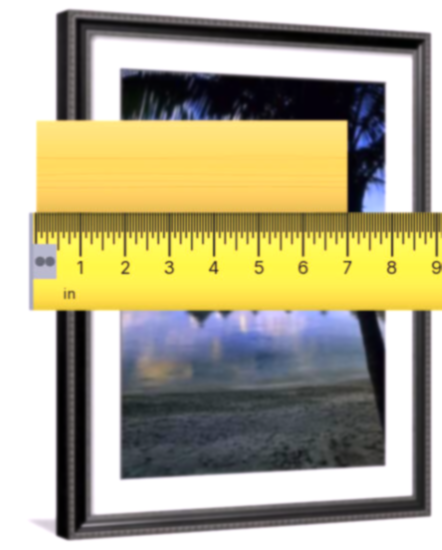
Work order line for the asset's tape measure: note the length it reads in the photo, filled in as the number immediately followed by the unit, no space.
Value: 7in
